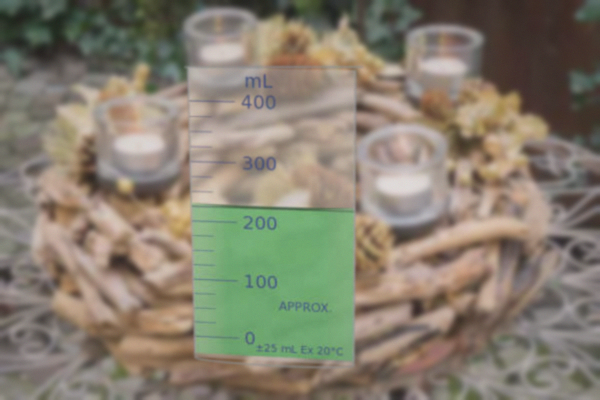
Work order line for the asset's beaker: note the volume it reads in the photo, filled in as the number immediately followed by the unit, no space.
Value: 225mL
